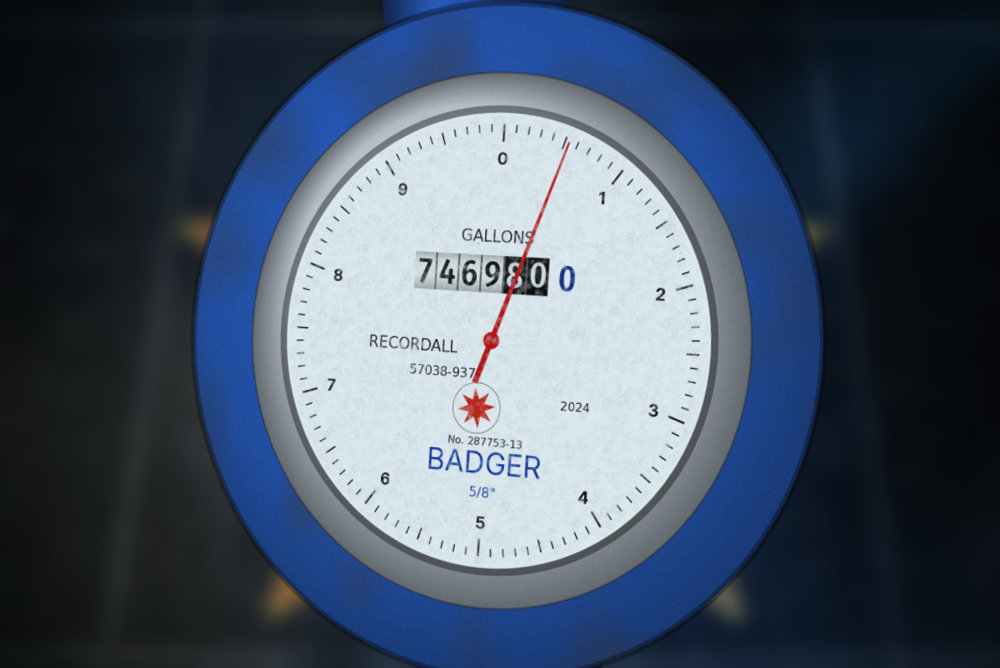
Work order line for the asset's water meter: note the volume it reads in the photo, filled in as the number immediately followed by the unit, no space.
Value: 7469800.5gal
